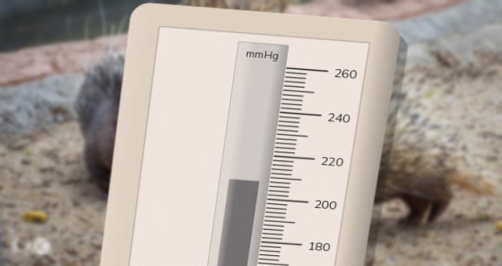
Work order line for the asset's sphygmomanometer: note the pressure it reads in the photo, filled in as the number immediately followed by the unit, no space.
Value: 208mmHg
